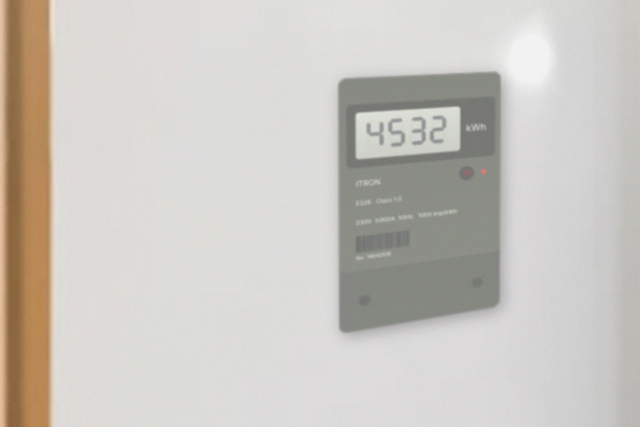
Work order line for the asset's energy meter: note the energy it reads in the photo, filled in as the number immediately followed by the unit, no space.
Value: 4532kWh
